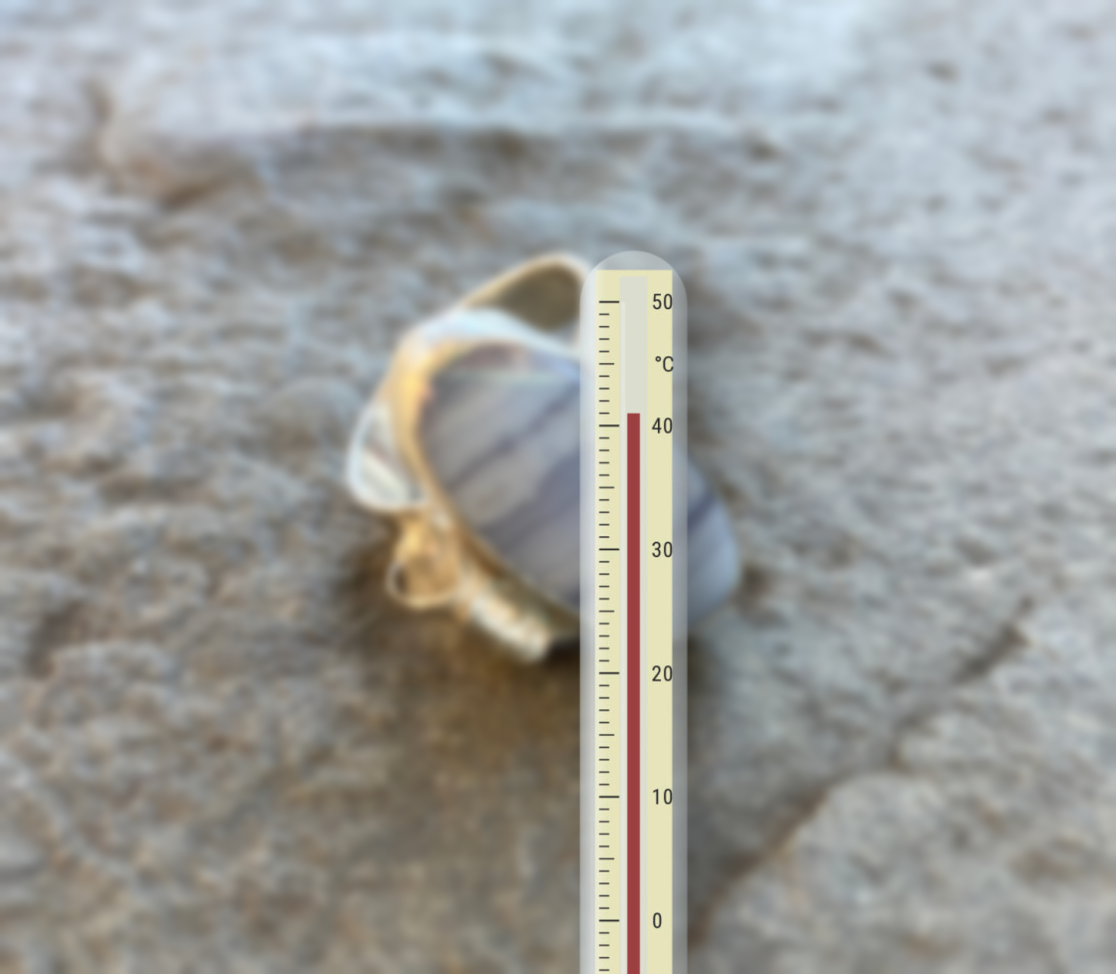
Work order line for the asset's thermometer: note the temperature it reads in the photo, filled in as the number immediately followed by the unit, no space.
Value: 41°C
